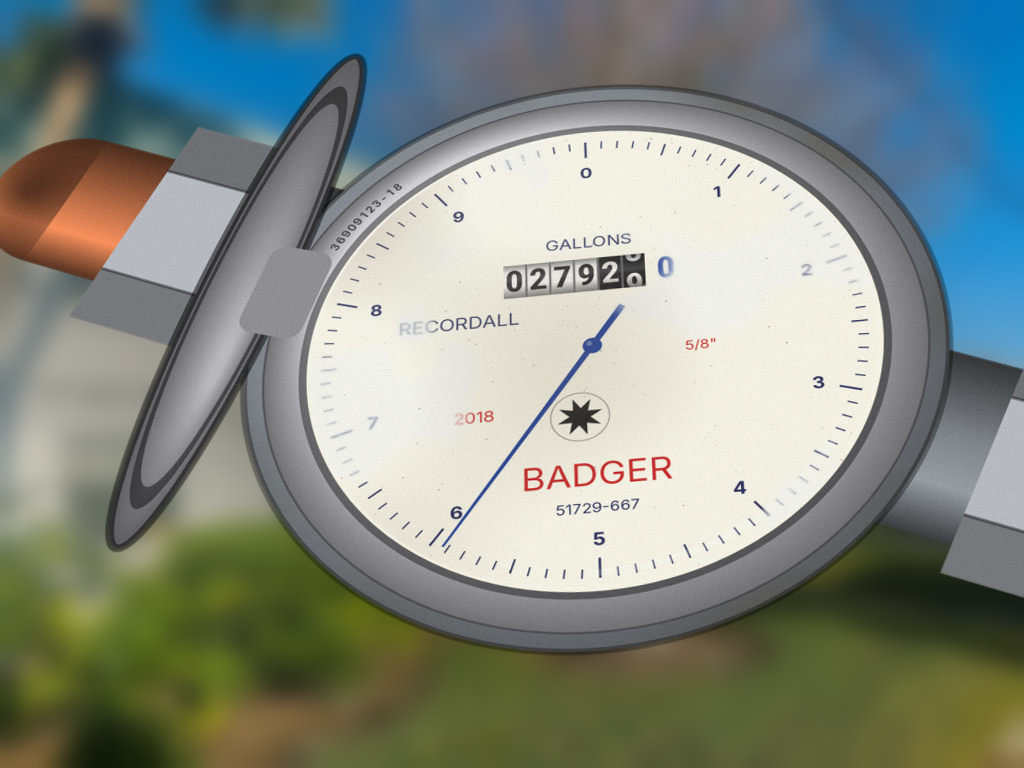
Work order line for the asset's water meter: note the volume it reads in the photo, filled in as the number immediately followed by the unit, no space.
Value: 279285.9gal
